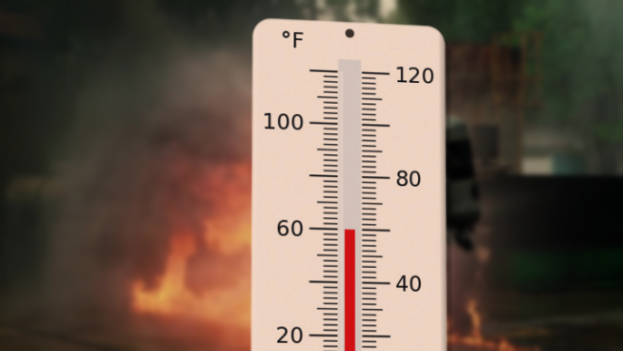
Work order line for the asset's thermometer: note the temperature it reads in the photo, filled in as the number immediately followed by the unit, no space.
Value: 60°F
